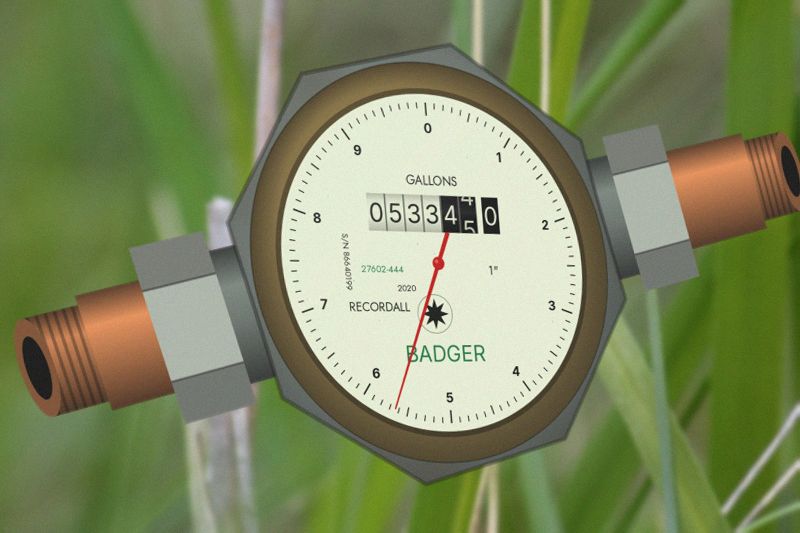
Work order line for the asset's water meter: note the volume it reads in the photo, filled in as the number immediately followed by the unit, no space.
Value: 533445.6gal
